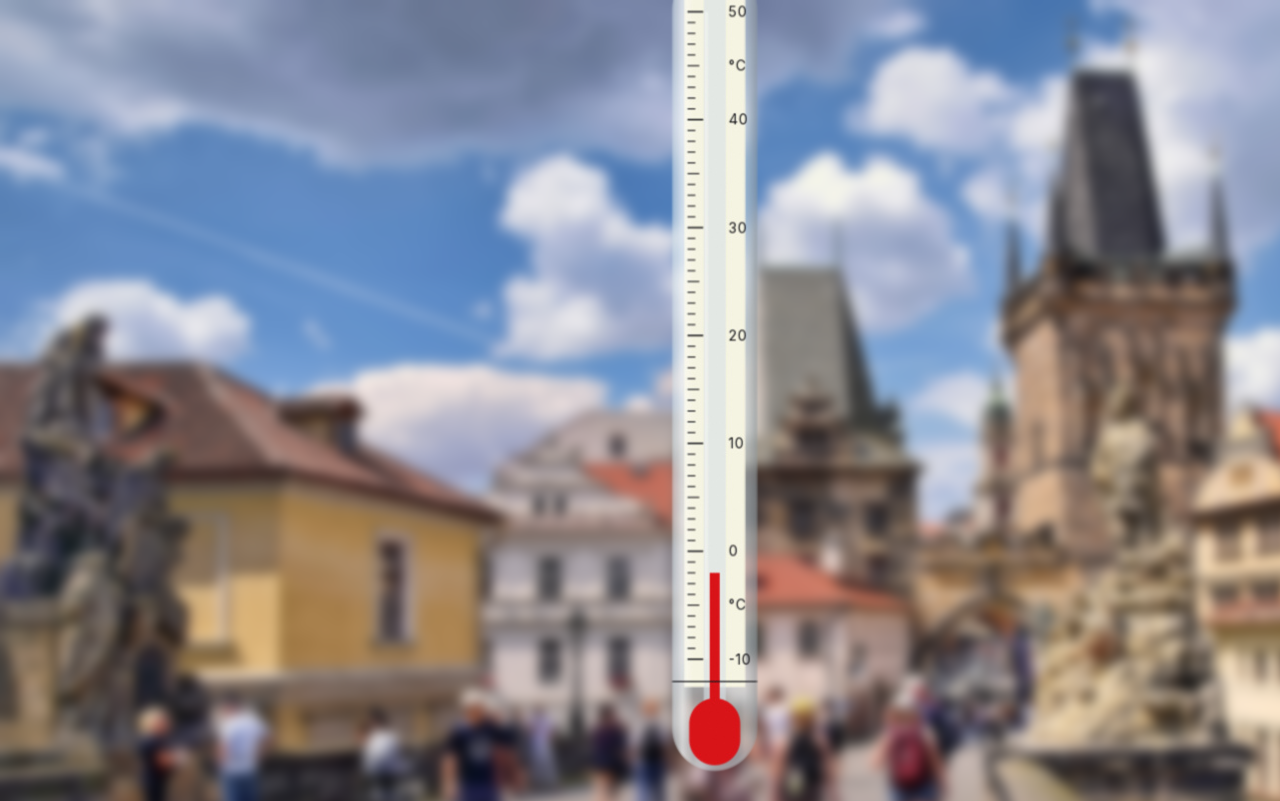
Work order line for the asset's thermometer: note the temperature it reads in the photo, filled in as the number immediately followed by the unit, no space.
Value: -2°C
